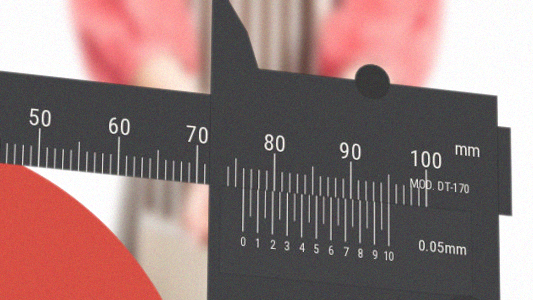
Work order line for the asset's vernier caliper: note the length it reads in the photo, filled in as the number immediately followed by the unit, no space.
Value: 76.0mm
